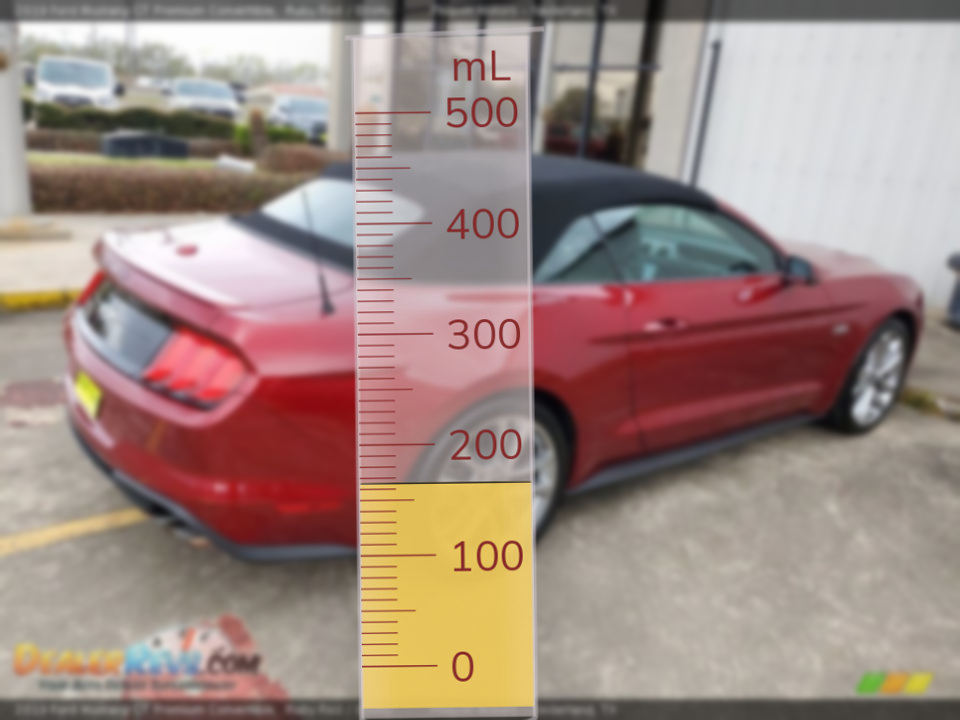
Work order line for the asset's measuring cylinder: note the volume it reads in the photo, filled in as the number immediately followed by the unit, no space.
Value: 165mL
